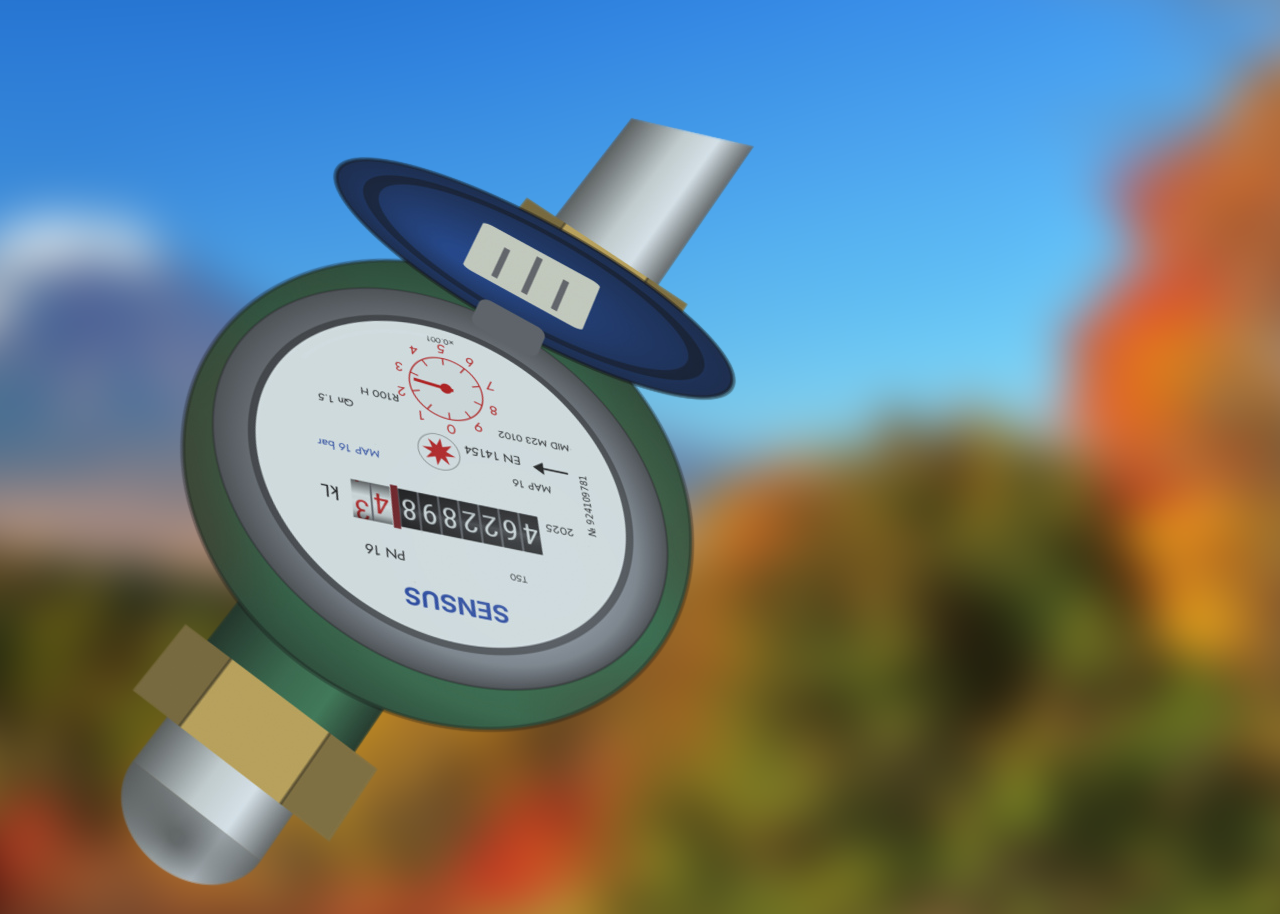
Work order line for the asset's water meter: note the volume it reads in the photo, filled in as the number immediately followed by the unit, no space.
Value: 4622898.432kL
